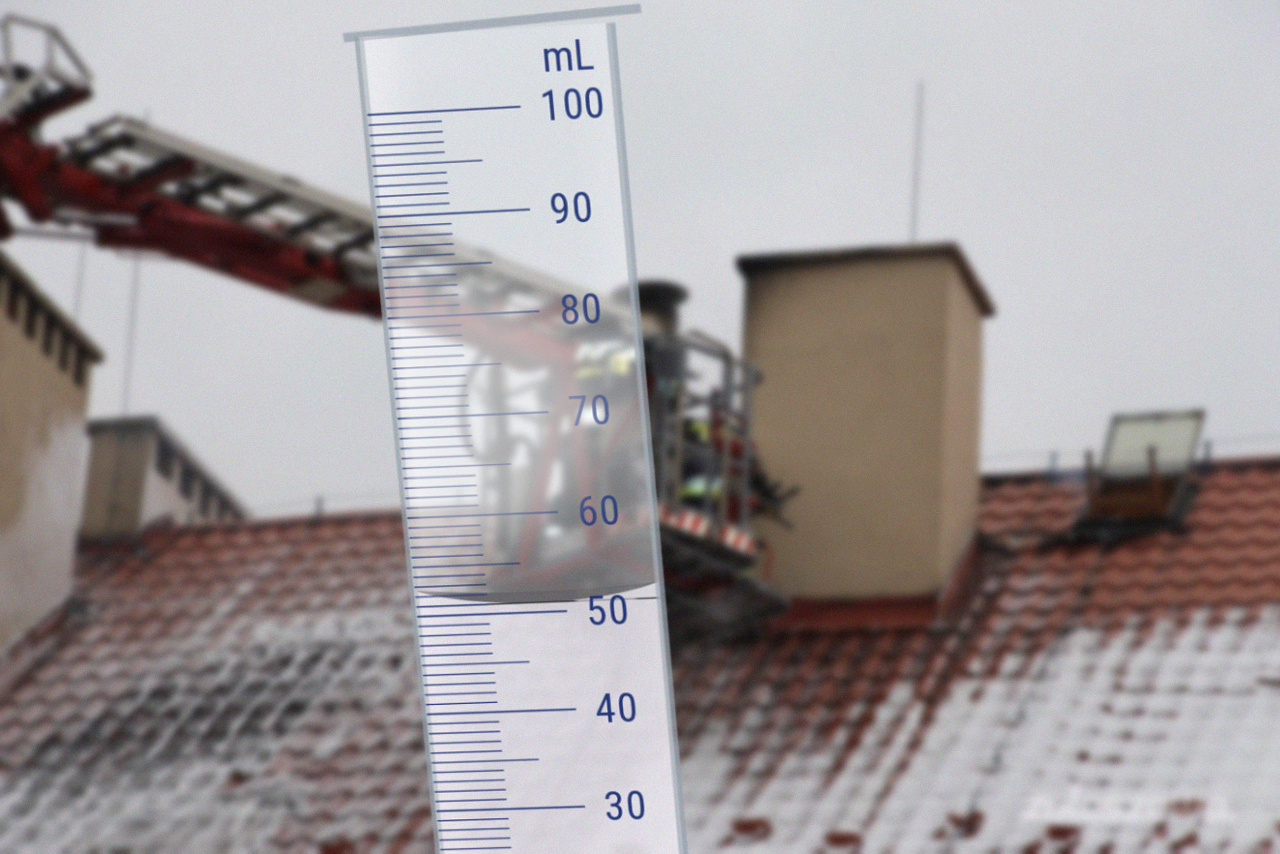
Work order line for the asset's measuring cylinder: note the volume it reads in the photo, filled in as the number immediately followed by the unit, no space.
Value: 51mL
